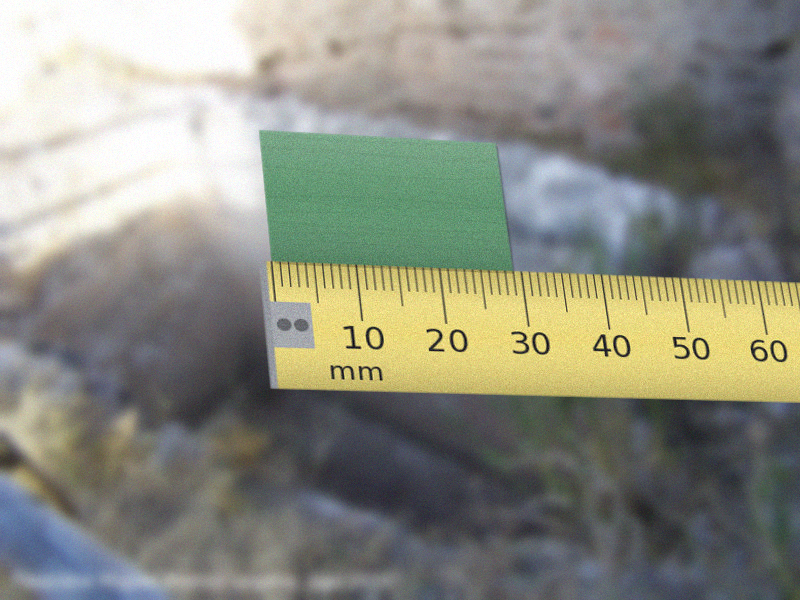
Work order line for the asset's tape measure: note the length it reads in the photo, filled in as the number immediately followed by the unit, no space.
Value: 29mm
